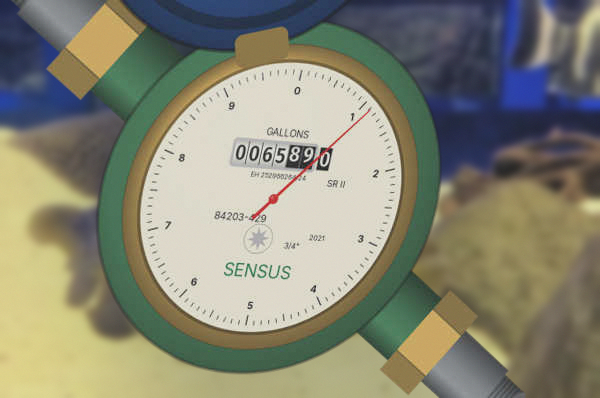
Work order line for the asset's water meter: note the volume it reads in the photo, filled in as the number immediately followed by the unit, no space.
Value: 65891.1gal
